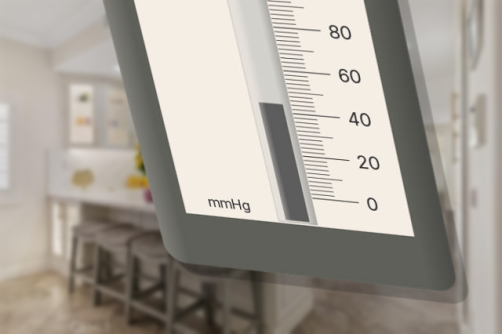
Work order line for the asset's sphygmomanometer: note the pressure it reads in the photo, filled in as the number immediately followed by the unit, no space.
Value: 44mmHg
